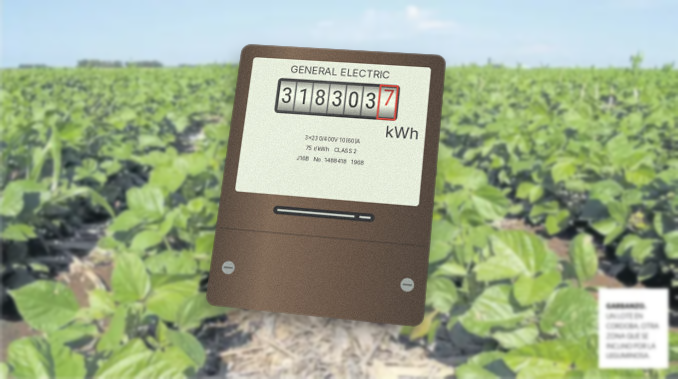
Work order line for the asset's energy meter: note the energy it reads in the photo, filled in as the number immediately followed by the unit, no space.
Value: 318303.7kWh
